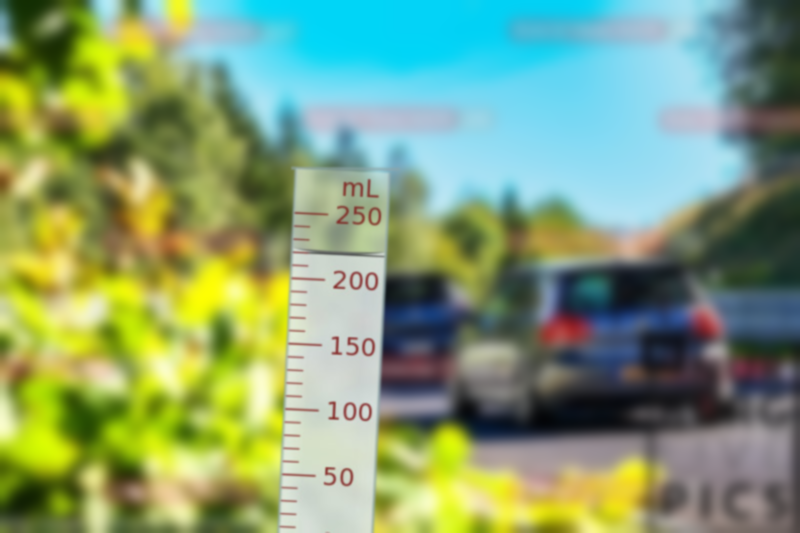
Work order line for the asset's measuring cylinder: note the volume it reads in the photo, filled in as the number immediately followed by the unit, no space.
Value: 220mL
